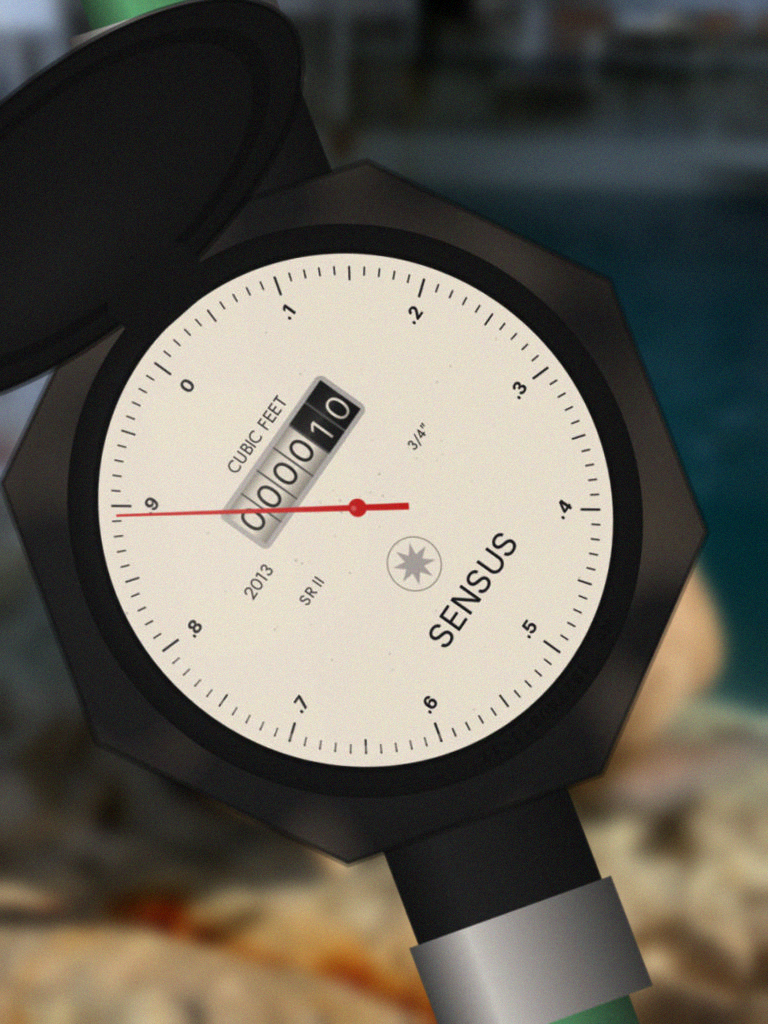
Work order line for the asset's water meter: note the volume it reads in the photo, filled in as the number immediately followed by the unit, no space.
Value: 9.89ft³
